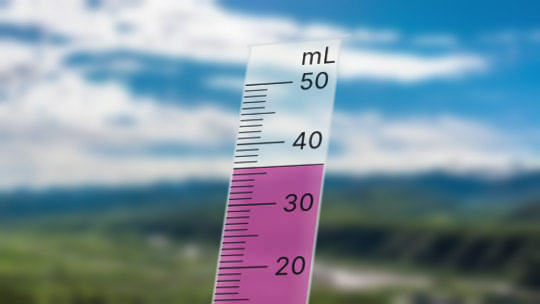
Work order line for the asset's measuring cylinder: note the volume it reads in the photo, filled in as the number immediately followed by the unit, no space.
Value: 36mL
